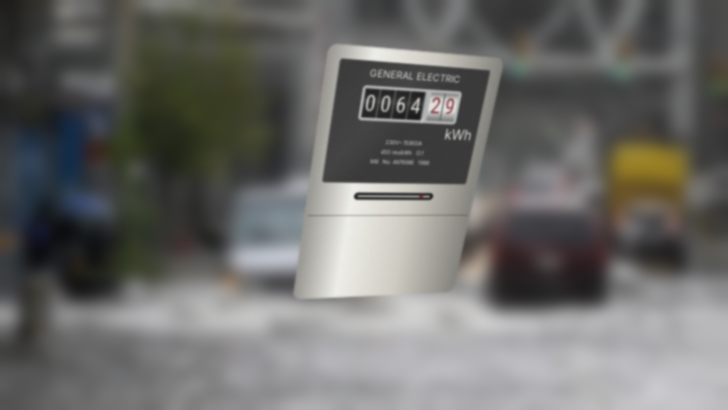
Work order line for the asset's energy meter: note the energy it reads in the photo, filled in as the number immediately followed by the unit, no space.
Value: 64.29kWh
